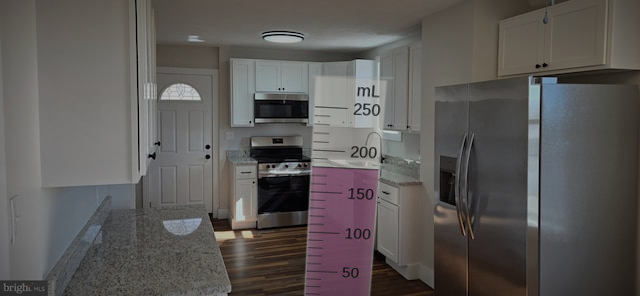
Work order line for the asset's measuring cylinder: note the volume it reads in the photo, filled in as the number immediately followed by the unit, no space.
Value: 180mL
